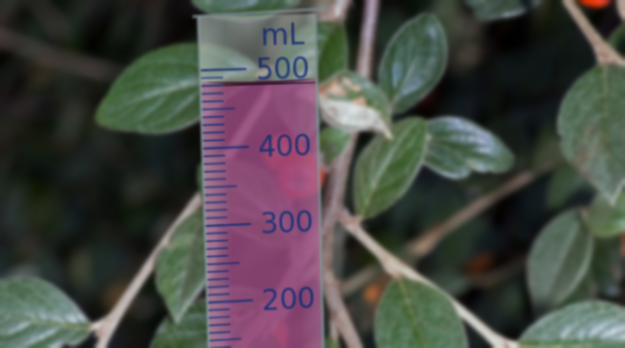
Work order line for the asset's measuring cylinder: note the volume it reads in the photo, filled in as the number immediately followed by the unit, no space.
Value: 480mL
